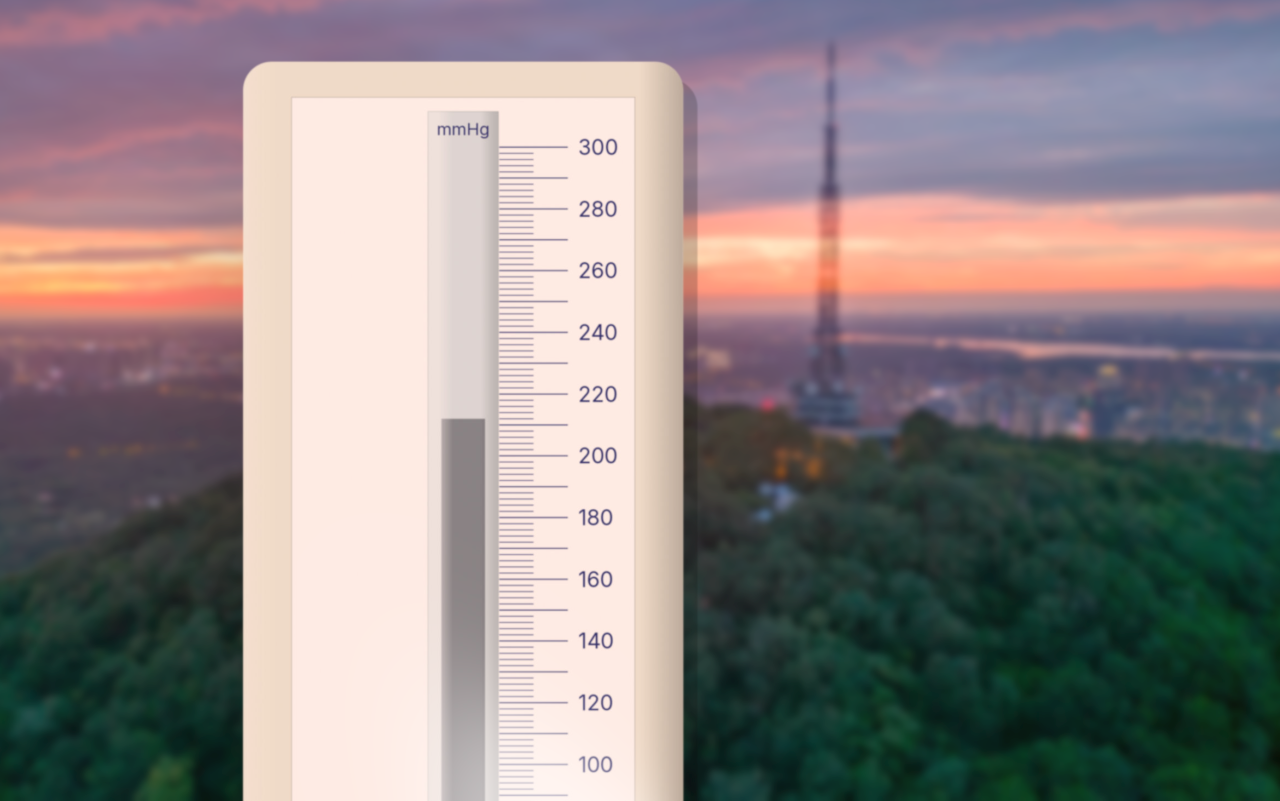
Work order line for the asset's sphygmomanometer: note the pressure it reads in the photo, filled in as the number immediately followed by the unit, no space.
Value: 212mmHg
